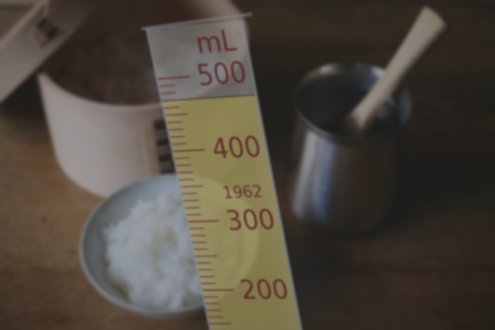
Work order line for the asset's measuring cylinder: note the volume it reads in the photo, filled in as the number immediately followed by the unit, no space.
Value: 470mL
